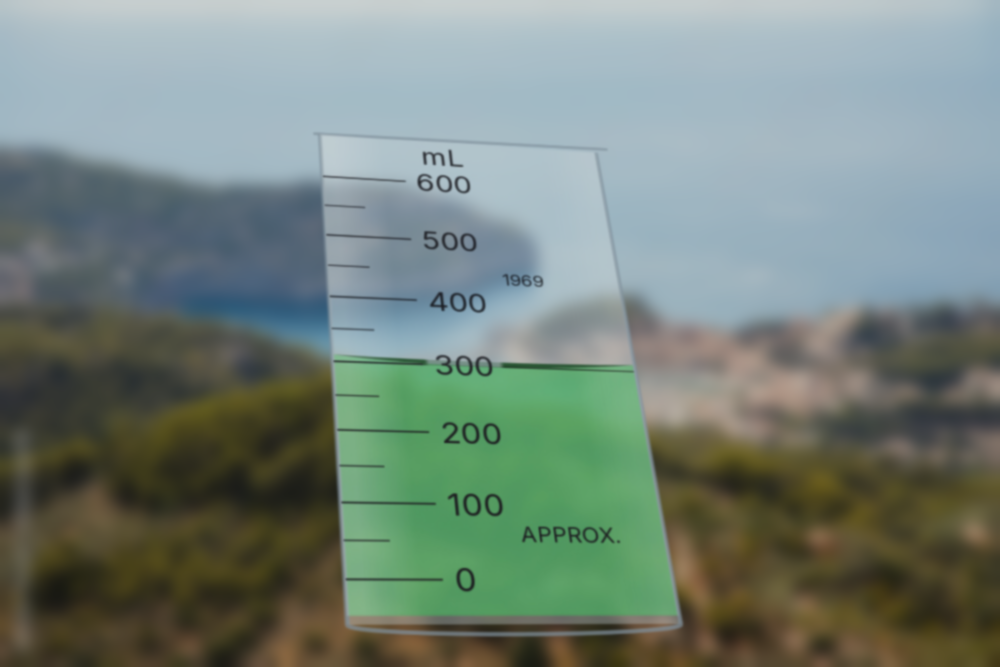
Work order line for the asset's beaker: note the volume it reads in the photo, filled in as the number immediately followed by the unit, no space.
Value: 300mL
